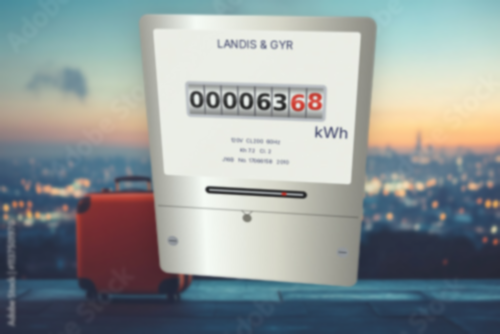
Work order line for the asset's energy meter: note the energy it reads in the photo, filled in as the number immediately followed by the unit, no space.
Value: 63.68kWh
